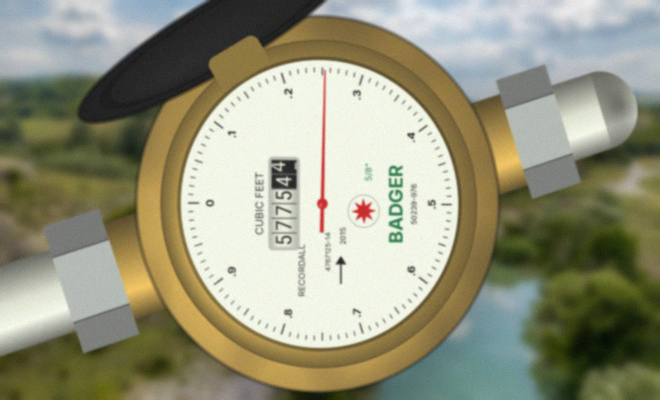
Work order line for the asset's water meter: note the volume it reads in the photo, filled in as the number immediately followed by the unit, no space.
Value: 577544.25ft³
